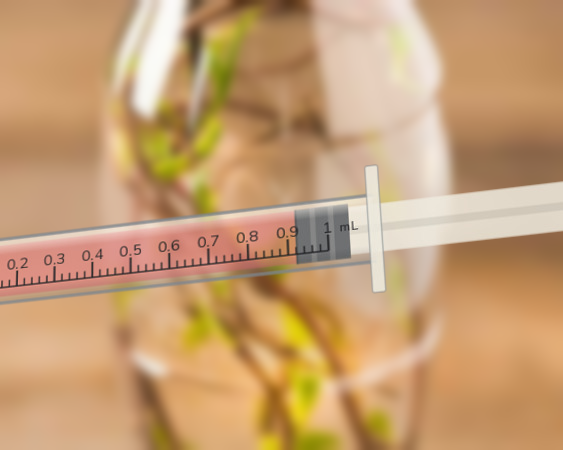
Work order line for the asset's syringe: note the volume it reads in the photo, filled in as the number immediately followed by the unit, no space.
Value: 0.92mL
